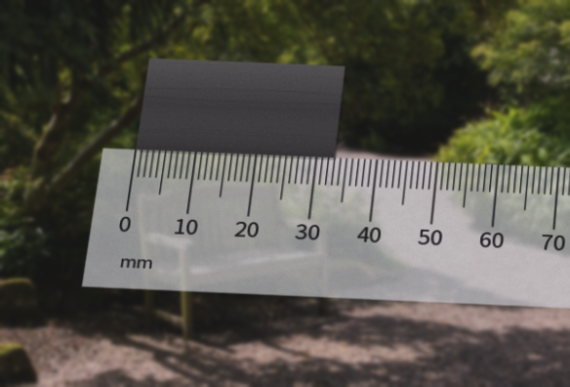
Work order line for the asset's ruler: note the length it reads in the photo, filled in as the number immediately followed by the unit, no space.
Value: 33mm
